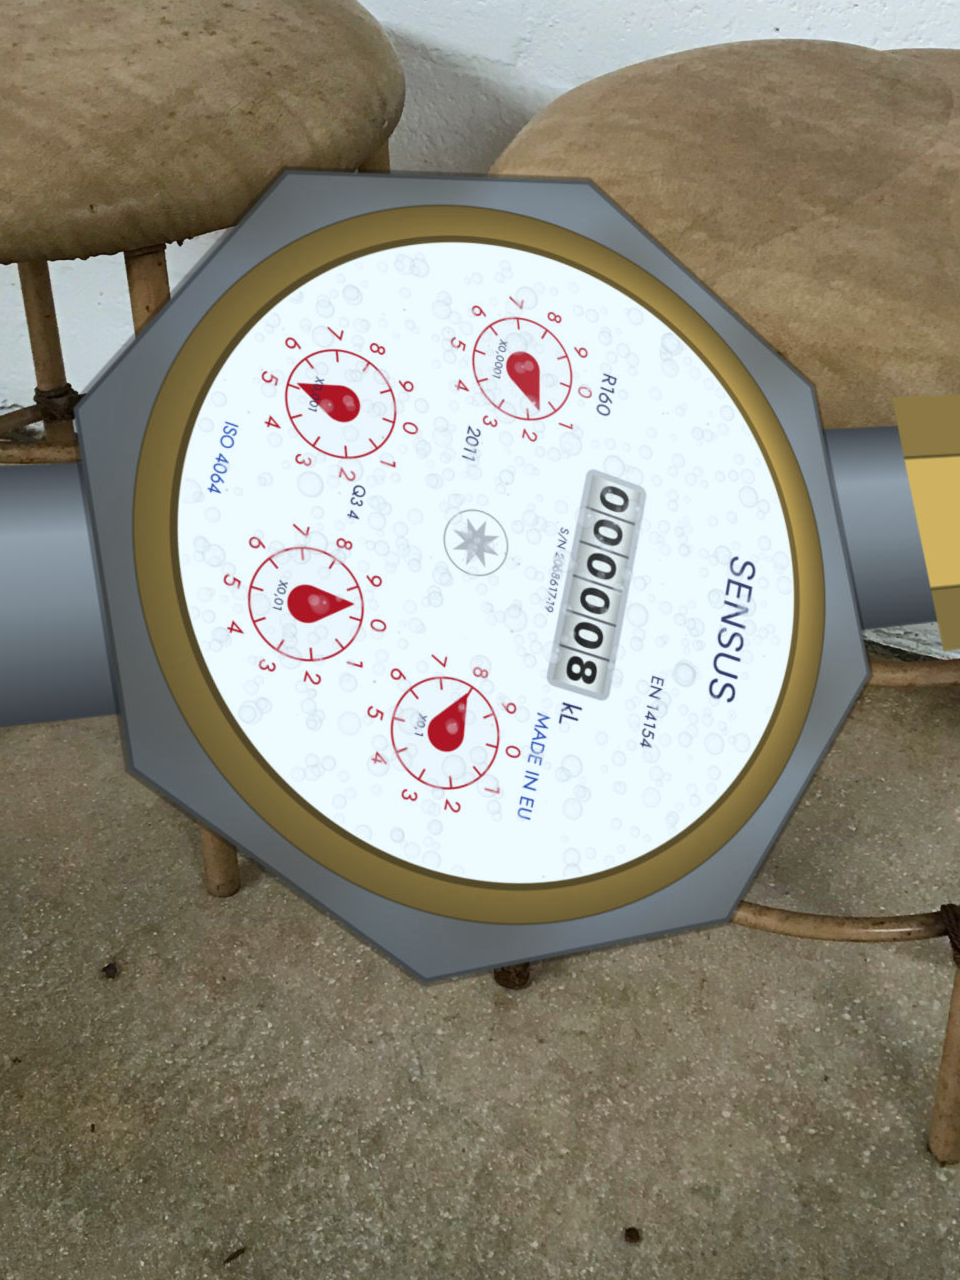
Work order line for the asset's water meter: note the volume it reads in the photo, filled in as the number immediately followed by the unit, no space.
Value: 8.7951kL
